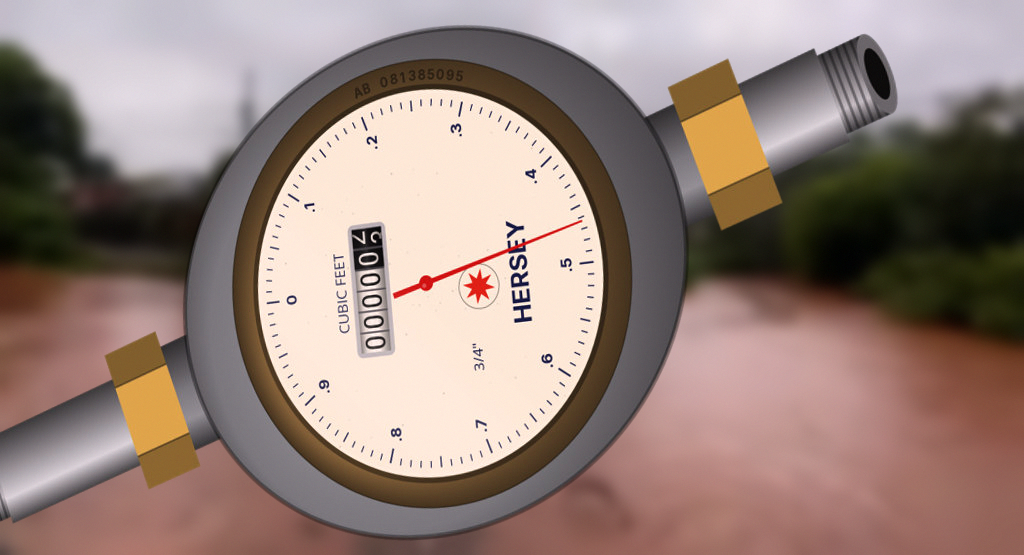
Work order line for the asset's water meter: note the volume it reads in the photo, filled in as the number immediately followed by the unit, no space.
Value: 2.46ft³
